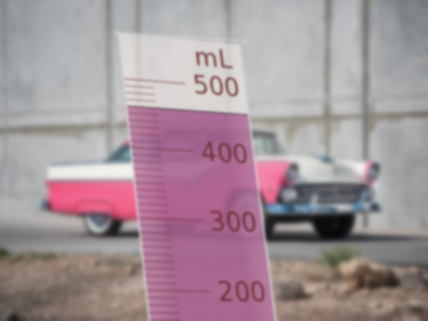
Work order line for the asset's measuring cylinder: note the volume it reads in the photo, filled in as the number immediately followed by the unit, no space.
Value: 460mL
